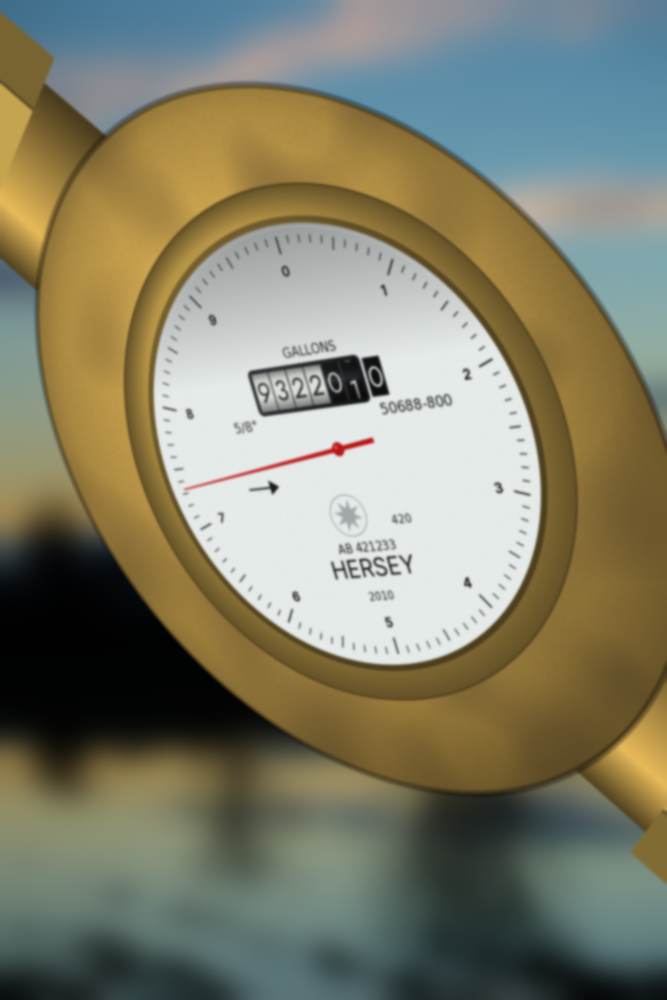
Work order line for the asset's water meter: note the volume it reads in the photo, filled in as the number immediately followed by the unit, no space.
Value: 9322007.3gal
